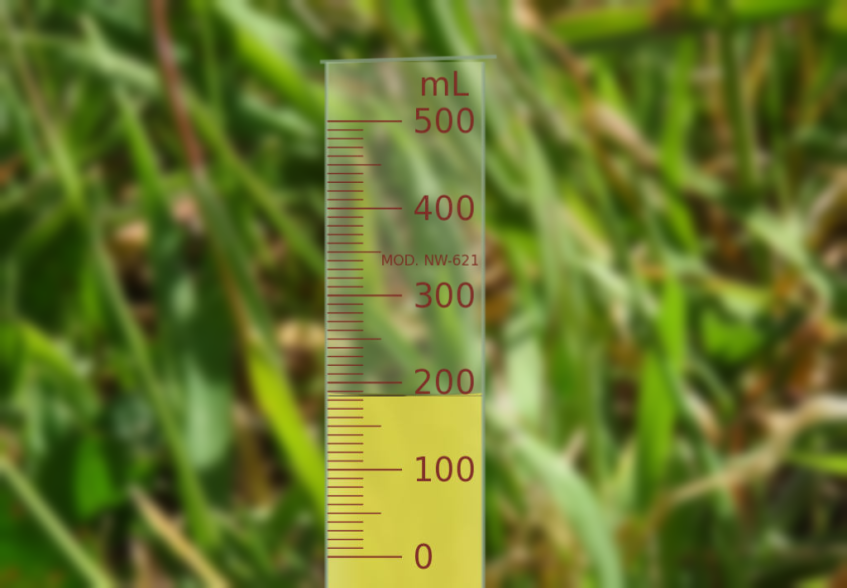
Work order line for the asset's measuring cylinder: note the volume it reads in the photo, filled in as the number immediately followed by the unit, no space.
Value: 185mL
